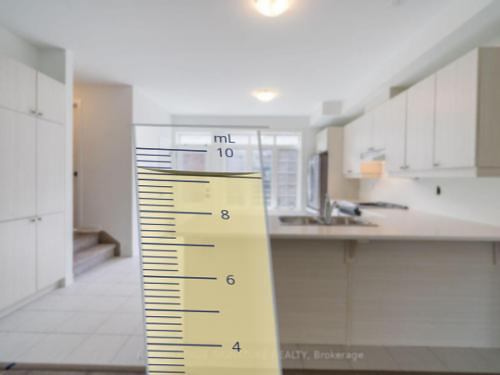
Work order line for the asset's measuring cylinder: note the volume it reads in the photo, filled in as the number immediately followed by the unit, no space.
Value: 9.2mL
